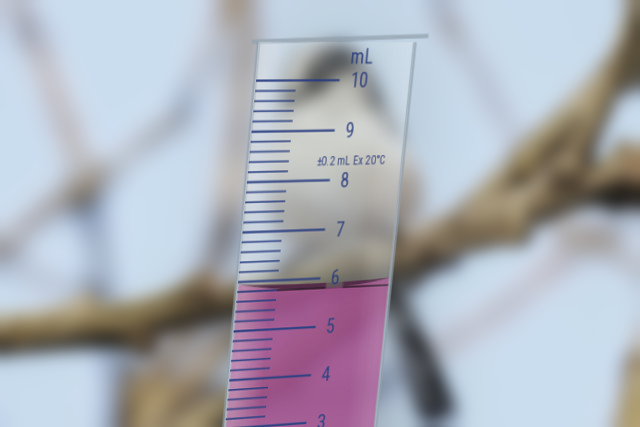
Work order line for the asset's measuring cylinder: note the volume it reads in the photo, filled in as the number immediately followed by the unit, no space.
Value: 5.8mL
